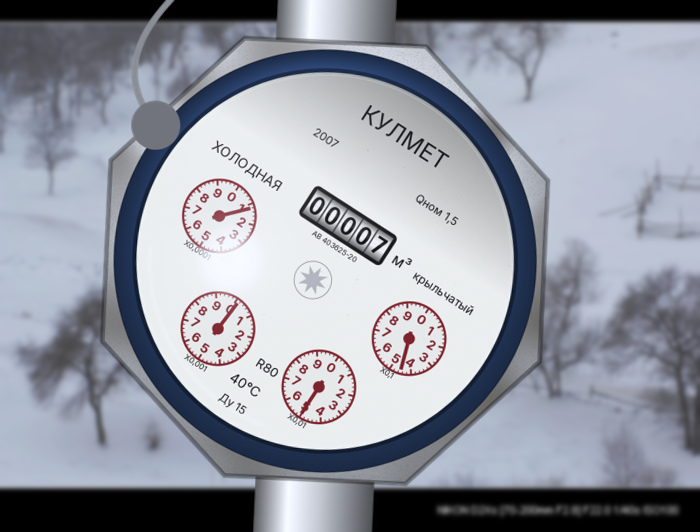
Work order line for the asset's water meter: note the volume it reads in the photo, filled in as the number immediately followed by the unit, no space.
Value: 7.4501m³
